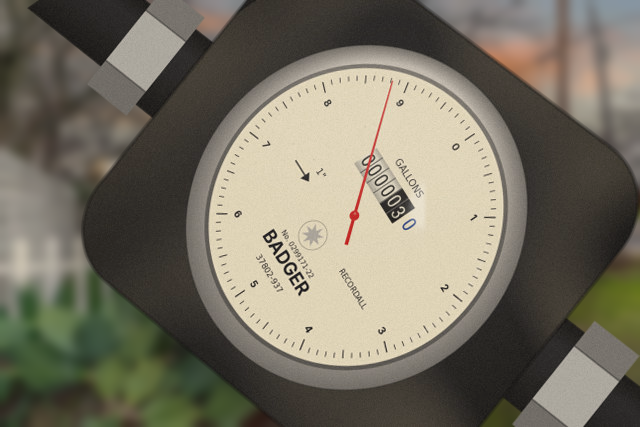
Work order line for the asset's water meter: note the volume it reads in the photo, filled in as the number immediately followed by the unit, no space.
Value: 28.8gal
